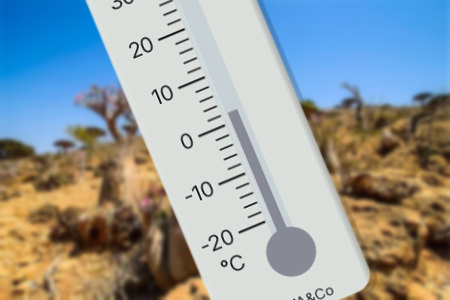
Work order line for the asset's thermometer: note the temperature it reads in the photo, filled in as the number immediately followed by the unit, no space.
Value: 2°C
